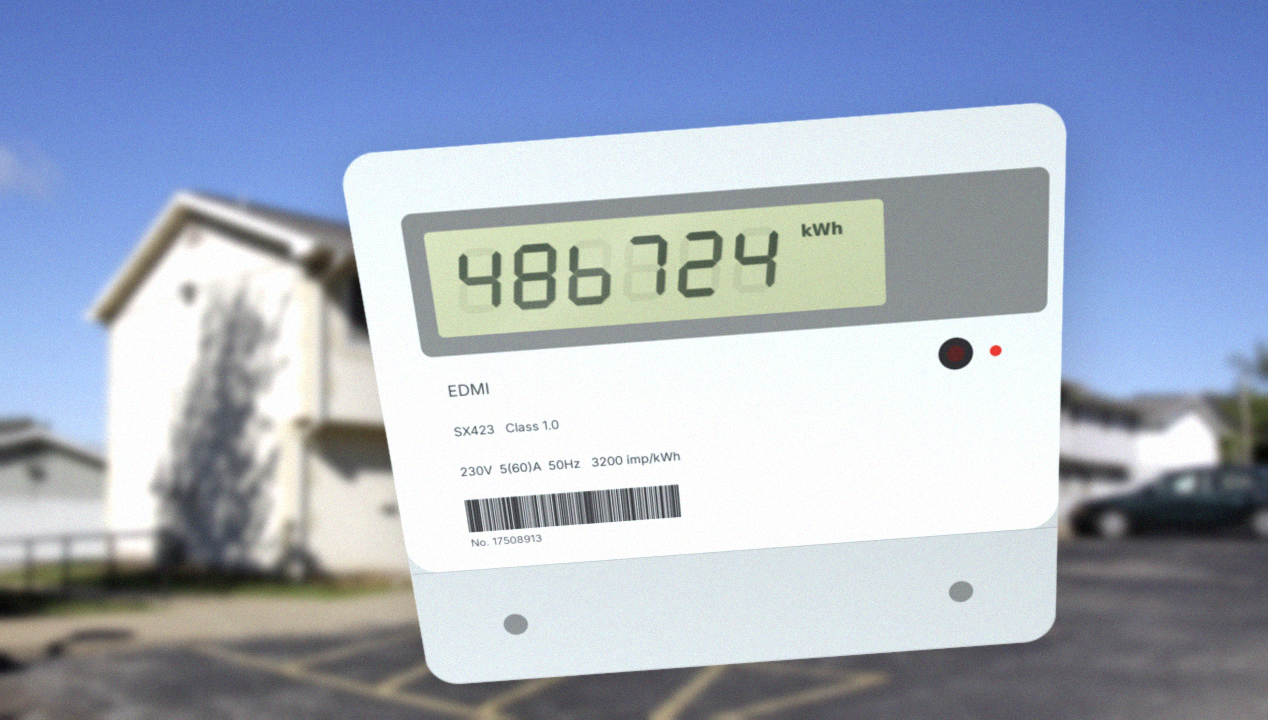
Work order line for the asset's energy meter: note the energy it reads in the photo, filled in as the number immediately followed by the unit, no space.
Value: 486724kWh
